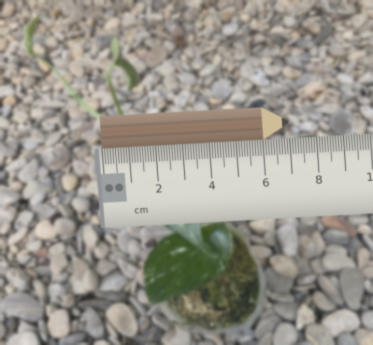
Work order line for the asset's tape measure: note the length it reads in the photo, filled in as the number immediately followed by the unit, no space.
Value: 7cm
